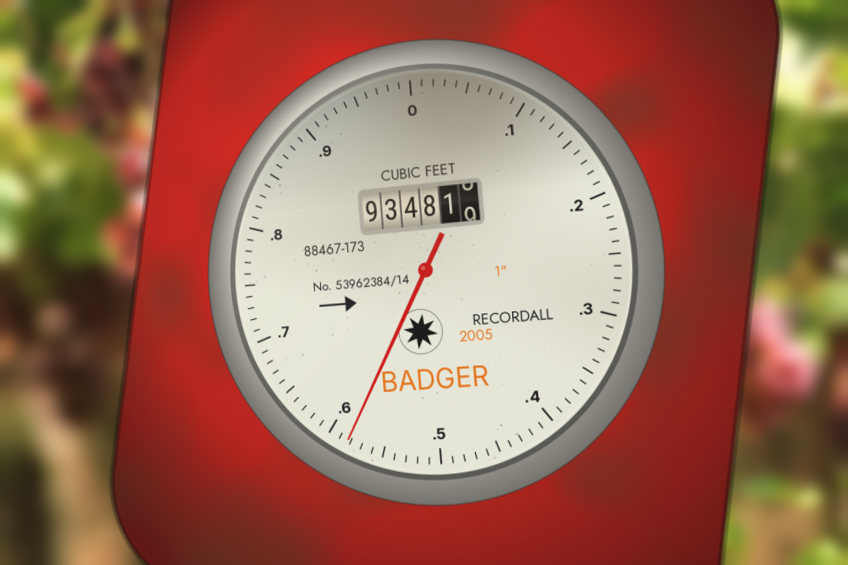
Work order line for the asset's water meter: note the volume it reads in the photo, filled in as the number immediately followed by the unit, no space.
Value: 934818.58ft³
